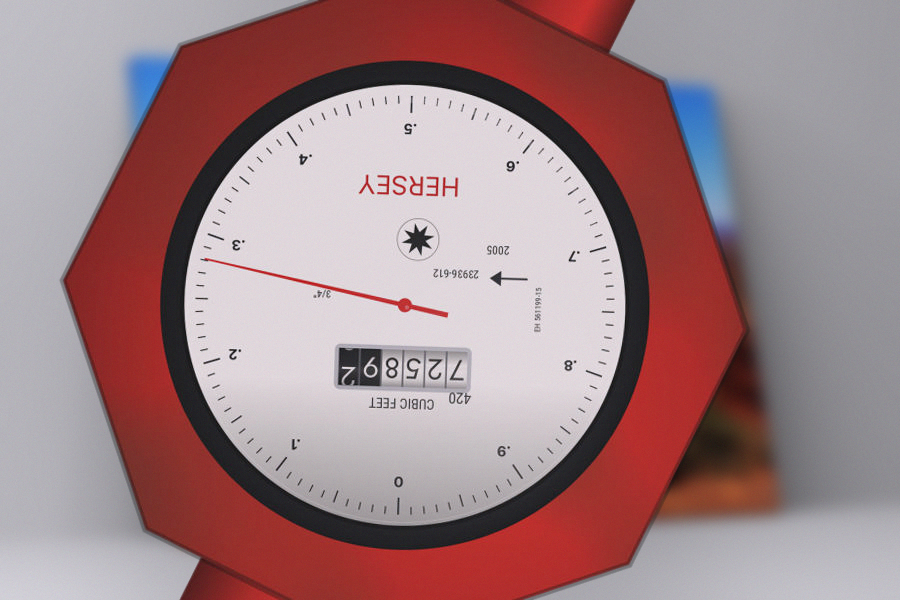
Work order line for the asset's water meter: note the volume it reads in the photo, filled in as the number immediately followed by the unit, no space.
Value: 725892.28ft³
